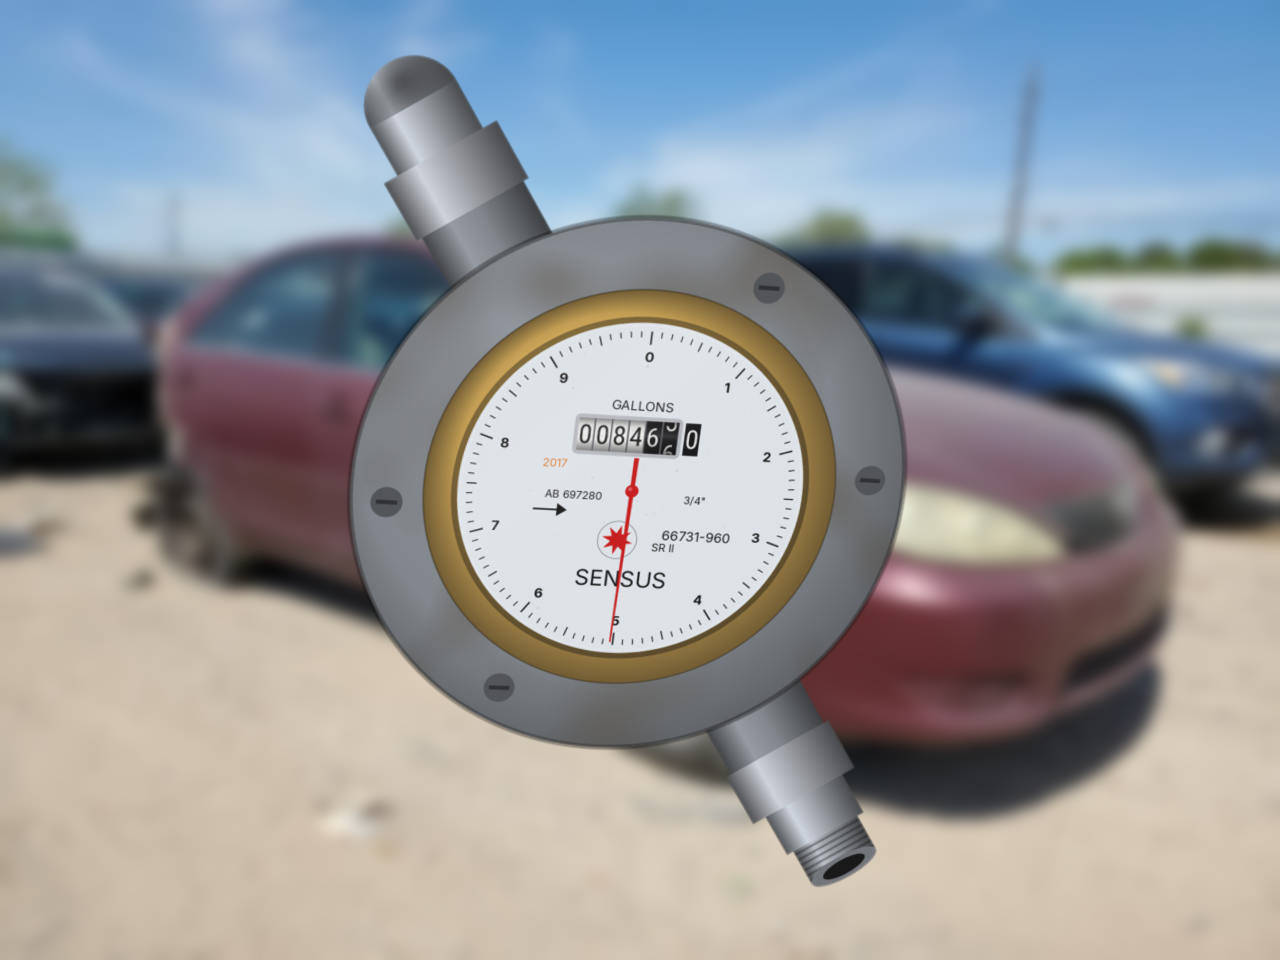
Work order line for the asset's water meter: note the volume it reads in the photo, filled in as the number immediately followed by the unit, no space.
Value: 84655.0gal
